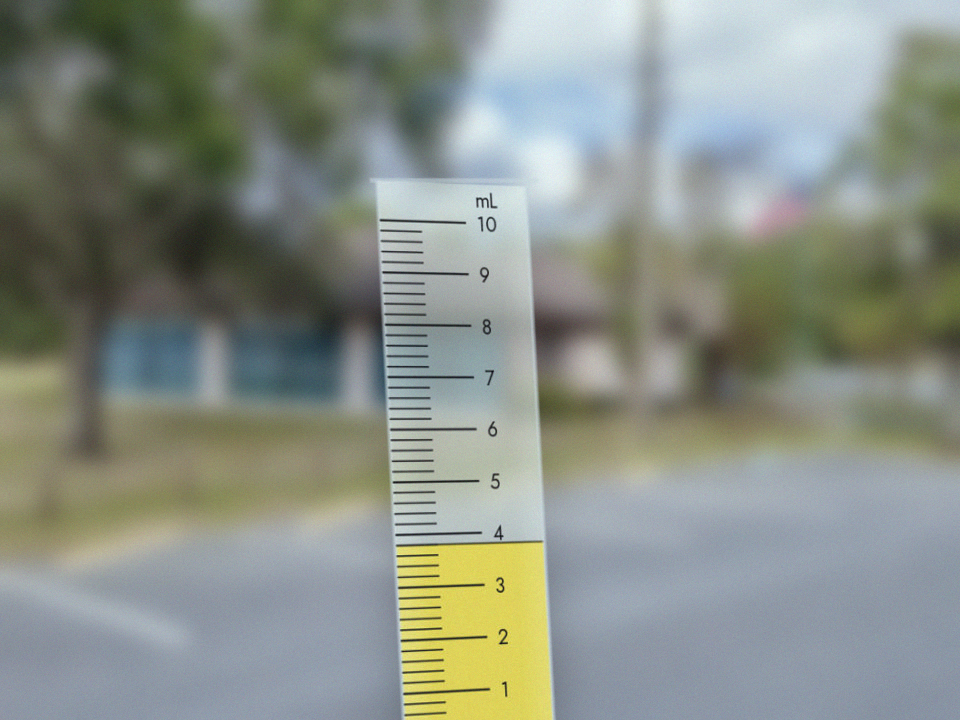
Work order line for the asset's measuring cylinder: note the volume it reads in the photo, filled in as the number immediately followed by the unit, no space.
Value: 3.8mL
